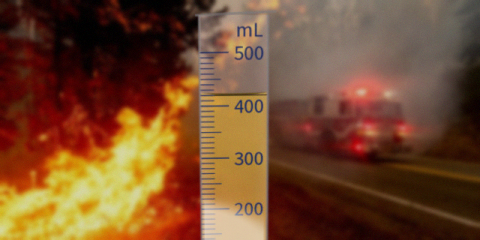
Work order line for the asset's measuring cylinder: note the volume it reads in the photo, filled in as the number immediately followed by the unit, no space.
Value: 420mL
